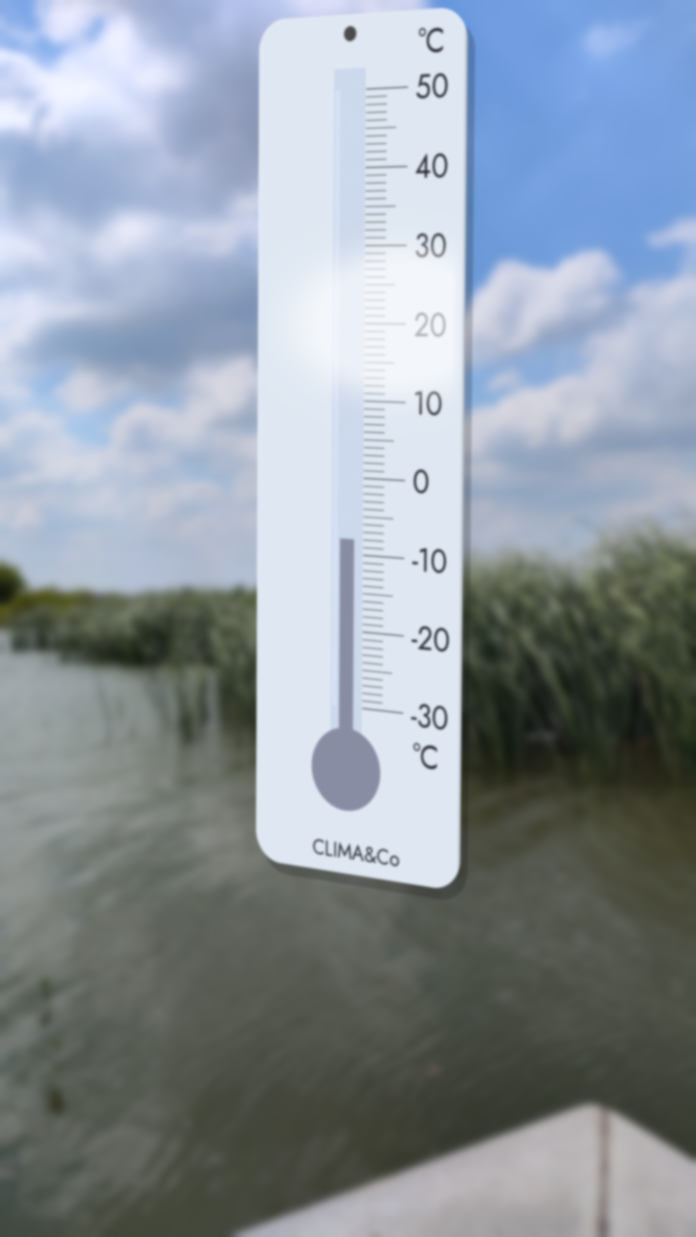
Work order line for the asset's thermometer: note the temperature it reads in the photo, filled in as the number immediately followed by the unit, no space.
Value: -8°C
